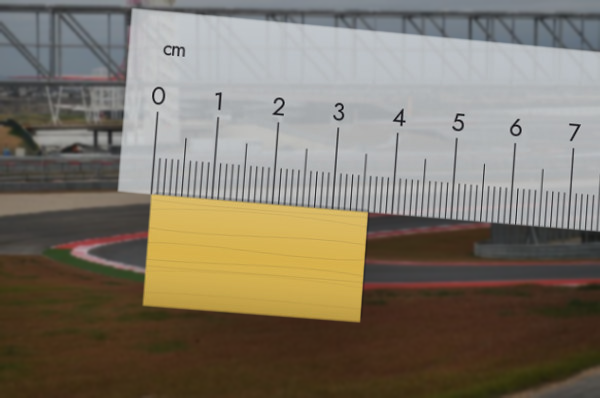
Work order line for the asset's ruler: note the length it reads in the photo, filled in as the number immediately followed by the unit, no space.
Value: 3.6cm
